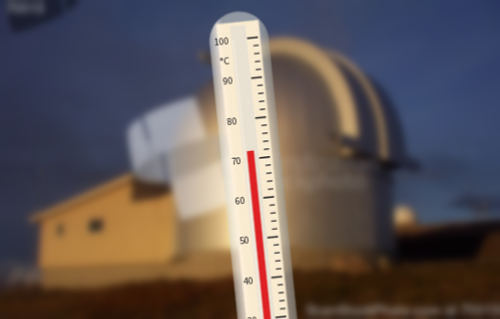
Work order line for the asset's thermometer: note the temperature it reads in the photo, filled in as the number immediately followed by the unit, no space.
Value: 72°C
